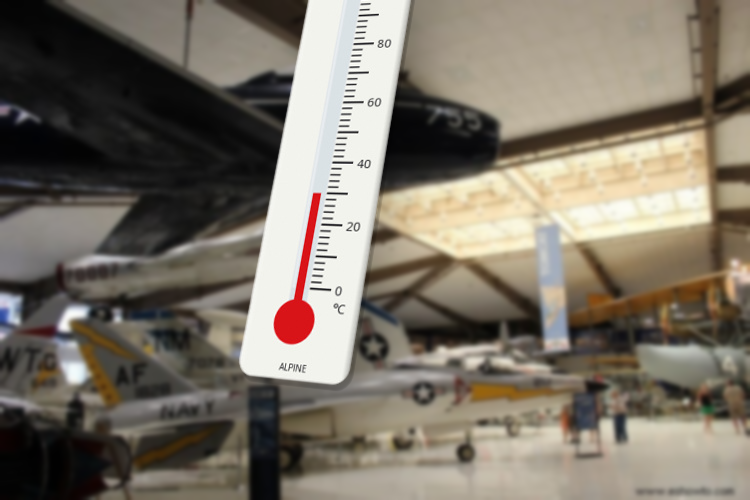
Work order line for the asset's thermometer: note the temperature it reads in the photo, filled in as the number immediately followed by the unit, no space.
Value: 30°C
